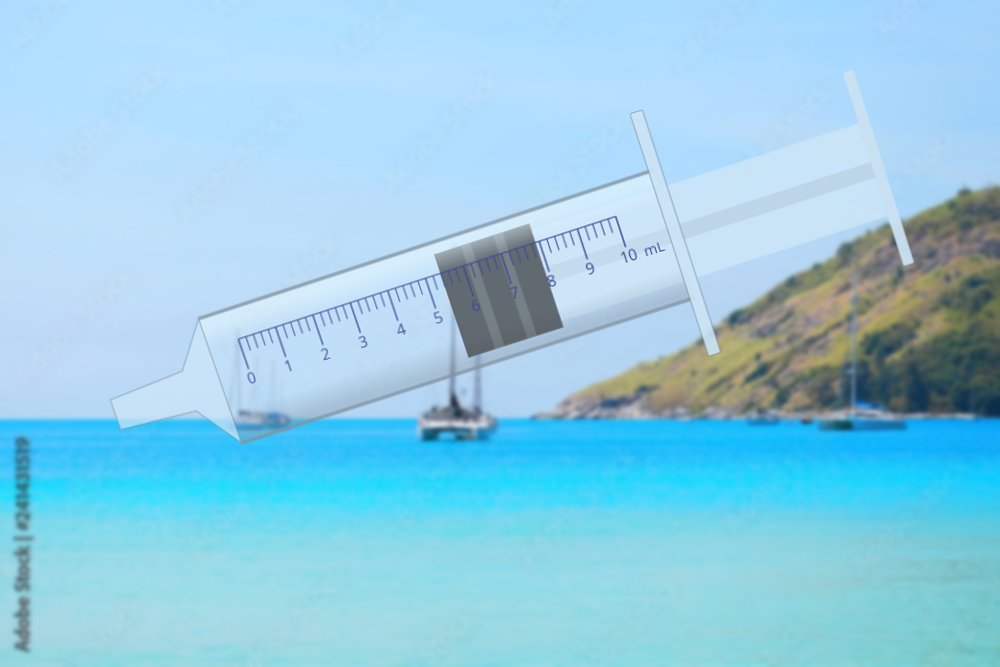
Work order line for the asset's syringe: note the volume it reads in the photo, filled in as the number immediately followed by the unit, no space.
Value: 5.4mL
